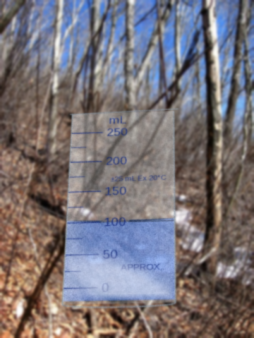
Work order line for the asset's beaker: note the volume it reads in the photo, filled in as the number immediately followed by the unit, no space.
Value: 100mL
